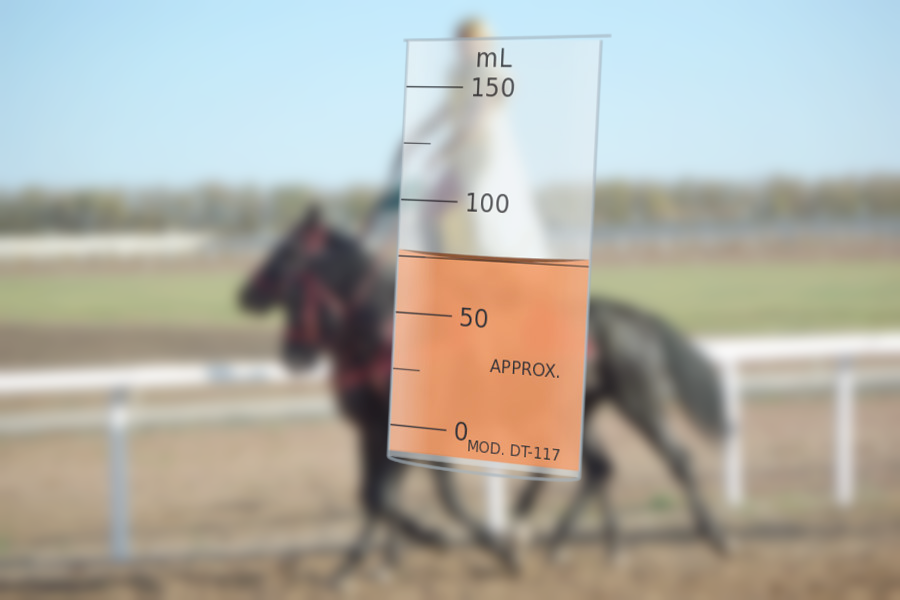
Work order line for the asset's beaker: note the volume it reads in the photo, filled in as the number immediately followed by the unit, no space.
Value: 75mL
